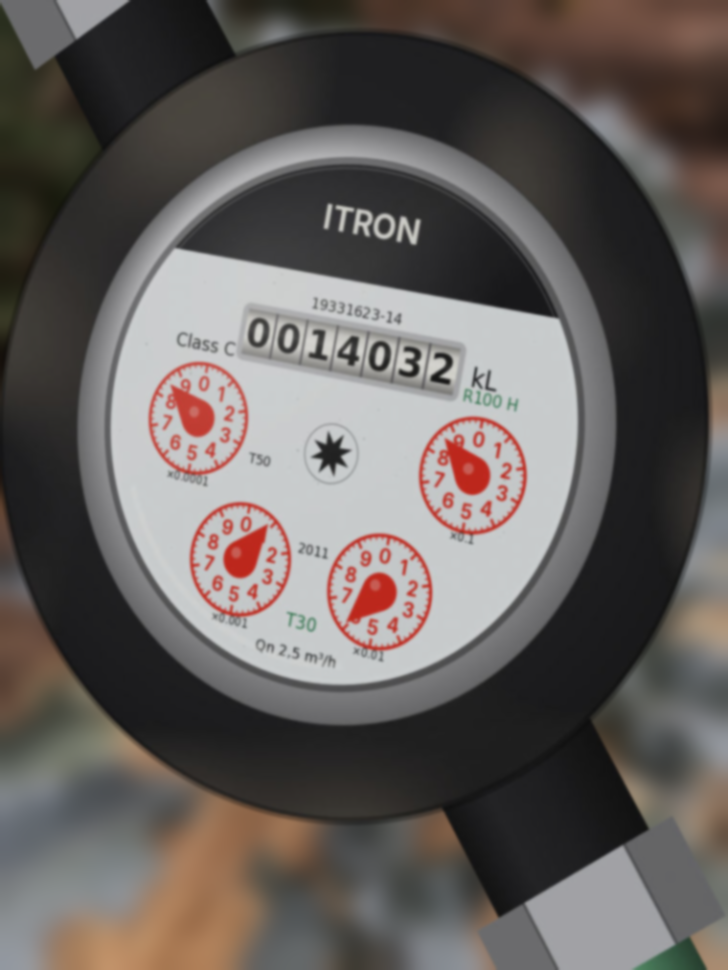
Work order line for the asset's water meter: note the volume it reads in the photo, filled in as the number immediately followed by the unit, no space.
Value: 14032.8608kL
